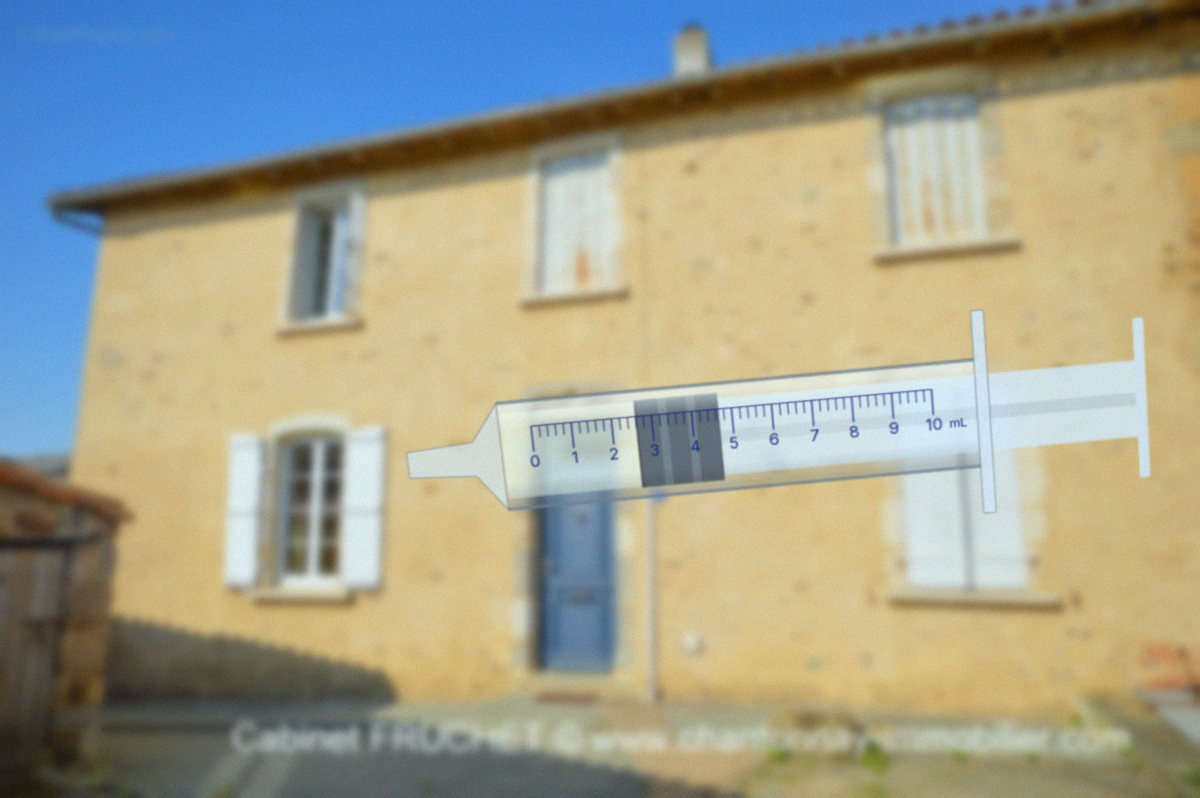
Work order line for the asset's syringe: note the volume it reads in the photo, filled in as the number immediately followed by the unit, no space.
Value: 2.6mL
